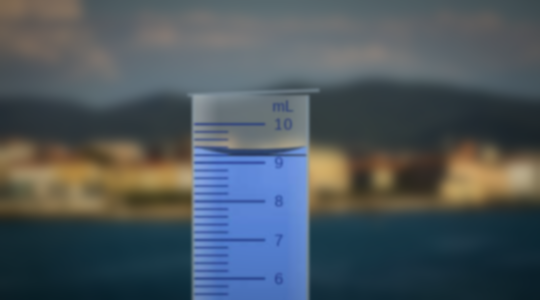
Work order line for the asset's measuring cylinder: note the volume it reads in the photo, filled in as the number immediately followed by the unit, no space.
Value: 9.2mL
